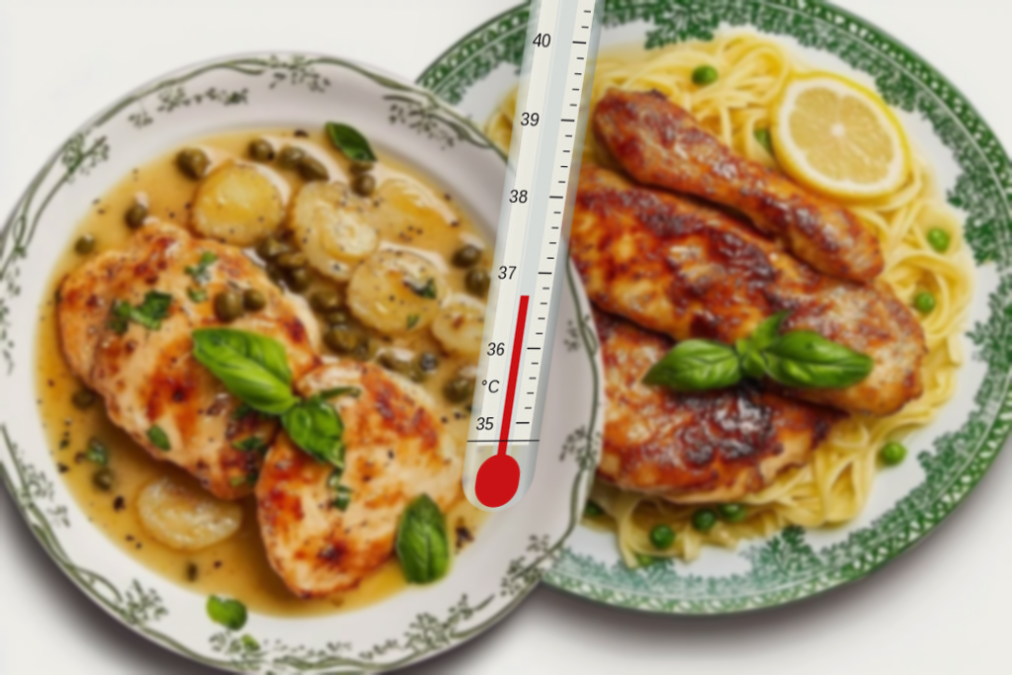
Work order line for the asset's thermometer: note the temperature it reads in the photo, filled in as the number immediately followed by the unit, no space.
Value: 36.7°C
